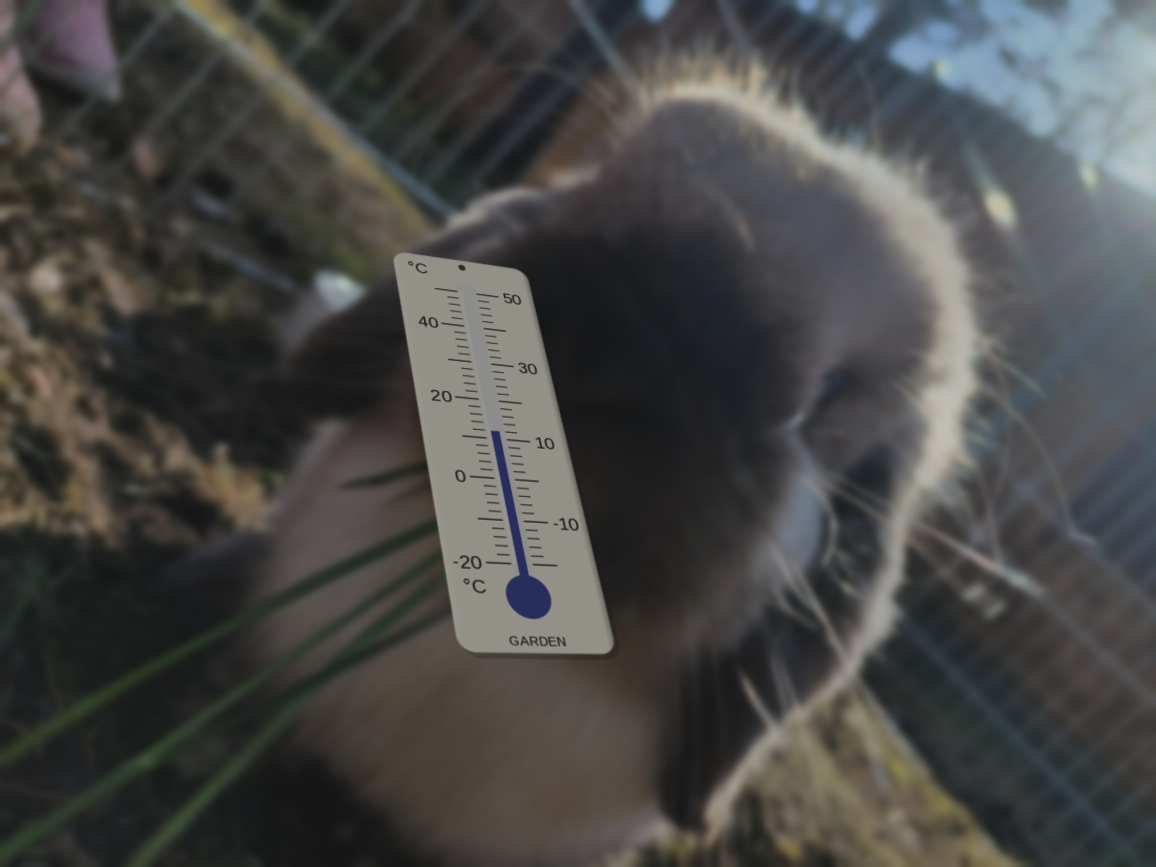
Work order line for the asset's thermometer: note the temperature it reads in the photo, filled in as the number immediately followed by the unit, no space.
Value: 12°C
